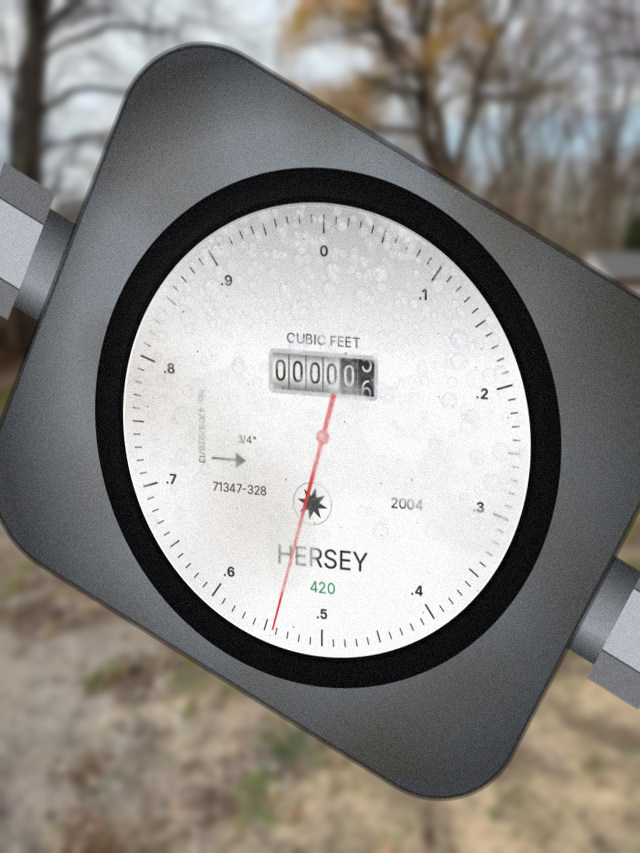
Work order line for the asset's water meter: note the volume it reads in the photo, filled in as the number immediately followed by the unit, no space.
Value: 5.54ft³
